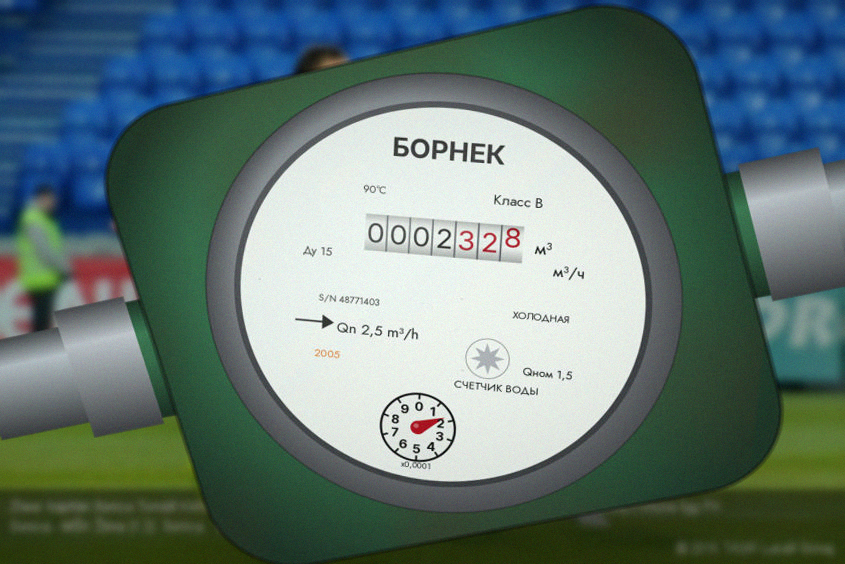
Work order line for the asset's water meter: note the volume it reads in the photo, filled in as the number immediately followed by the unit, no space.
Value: 2.3281m³
